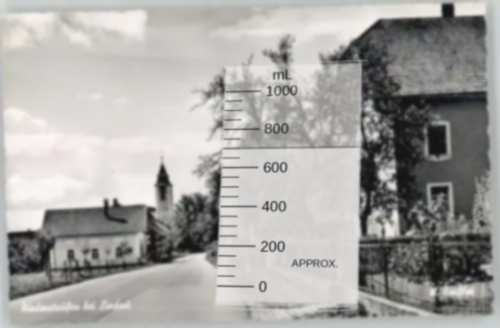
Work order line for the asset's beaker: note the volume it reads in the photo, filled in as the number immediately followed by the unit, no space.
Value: 700mL
